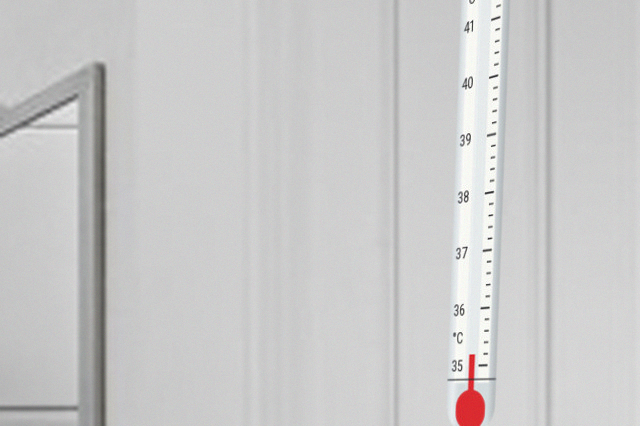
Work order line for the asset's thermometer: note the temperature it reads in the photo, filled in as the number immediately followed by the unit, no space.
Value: 35.2°C
